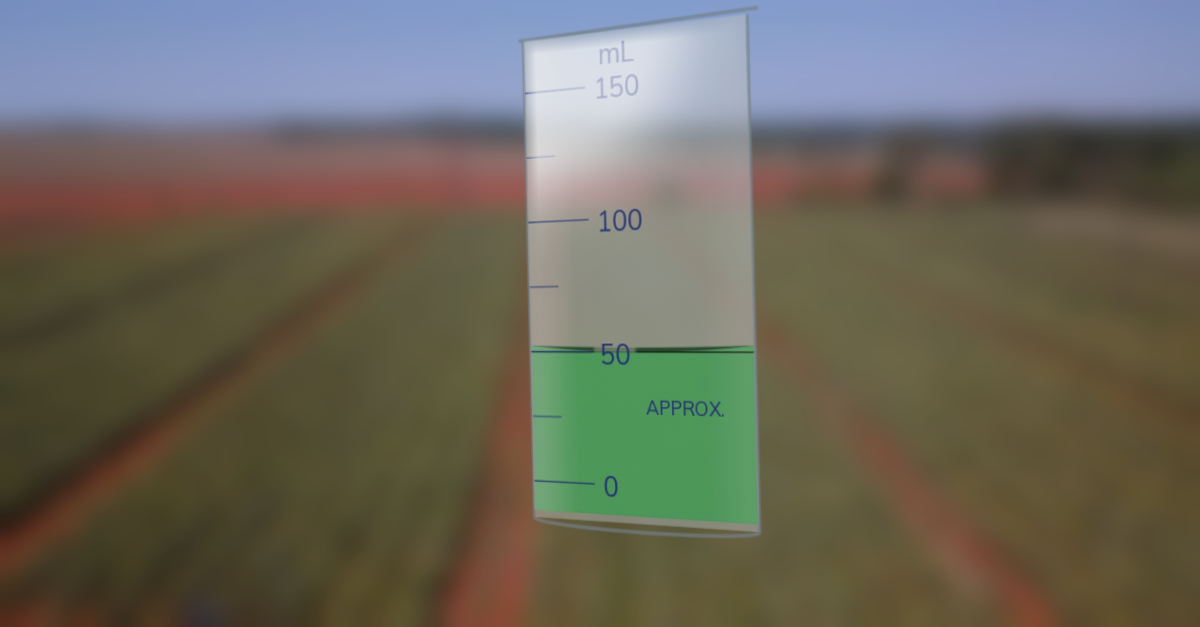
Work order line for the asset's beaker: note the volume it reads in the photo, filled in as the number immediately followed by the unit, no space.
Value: 50mL
